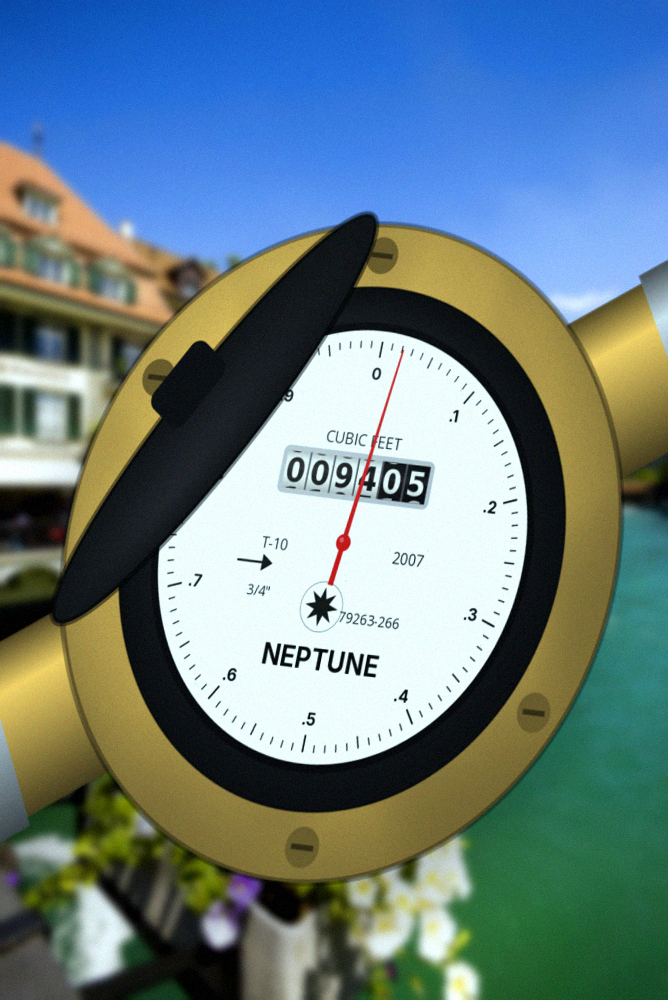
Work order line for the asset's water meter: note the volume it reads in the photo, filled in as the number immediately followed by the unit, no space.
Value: 9405.02ft³
